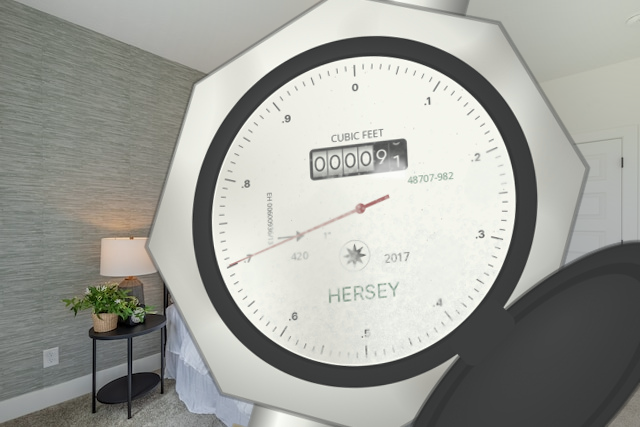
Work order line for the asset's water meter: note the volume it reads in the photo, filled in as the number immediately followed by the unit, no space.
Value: 90.70ft³
